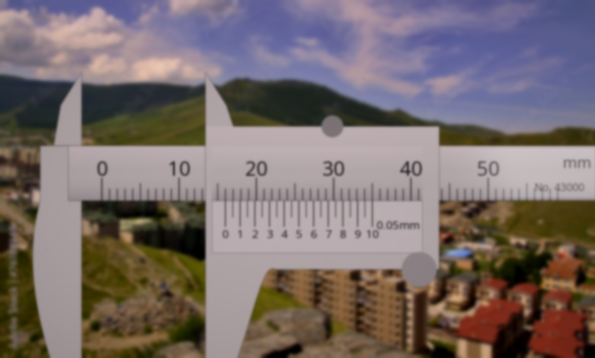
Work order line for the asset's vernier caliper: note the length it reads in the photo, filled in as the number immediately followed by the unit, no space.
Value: 16.0mm
